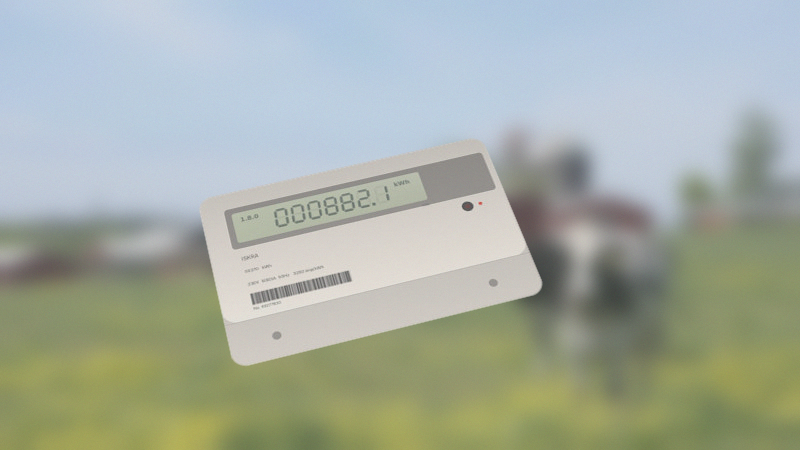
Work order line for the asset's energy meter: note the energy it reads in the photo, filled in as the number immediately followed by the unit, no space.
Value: 882.1kWh
